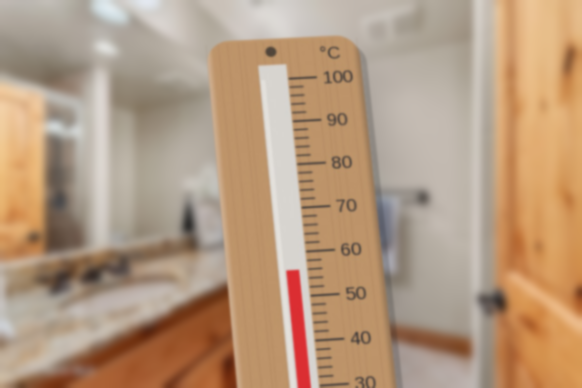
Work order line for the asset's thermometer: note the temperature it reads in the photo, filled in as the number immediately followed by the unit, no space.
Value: 56°C
